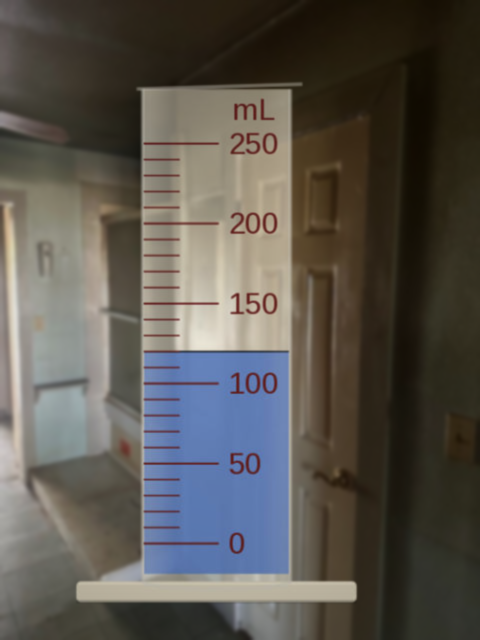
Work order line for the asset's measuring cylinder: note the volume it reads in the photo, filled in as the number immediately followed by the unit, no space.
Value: 120mL
